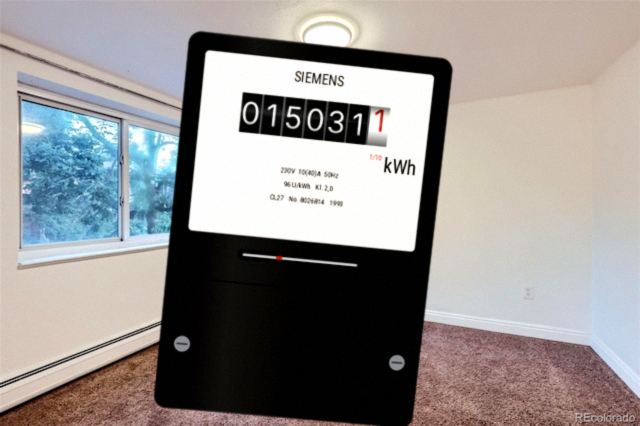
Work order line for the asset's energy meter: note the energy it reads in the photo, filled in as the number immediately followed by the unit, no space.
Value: 15031.1kWh
